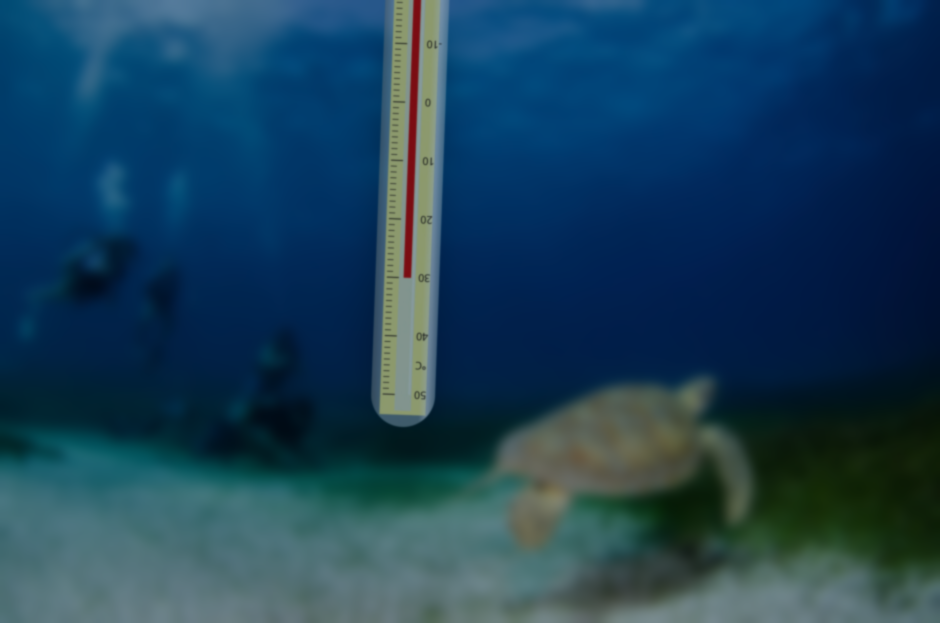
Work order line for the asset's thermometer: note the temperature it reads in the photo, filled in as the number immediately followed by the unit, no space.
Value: 30°C
